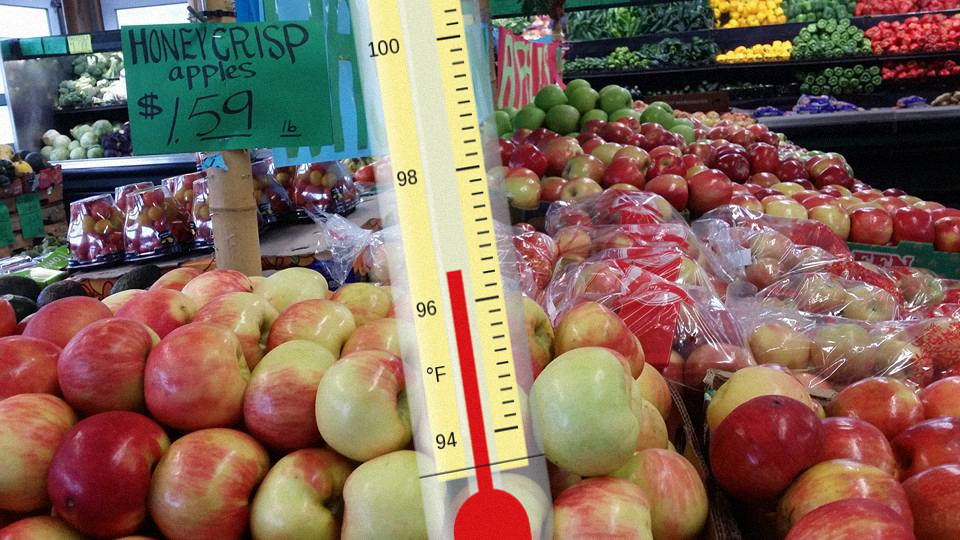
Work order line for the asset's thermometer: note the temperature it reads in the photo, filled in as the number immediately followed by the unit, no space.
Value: 96.5°F
